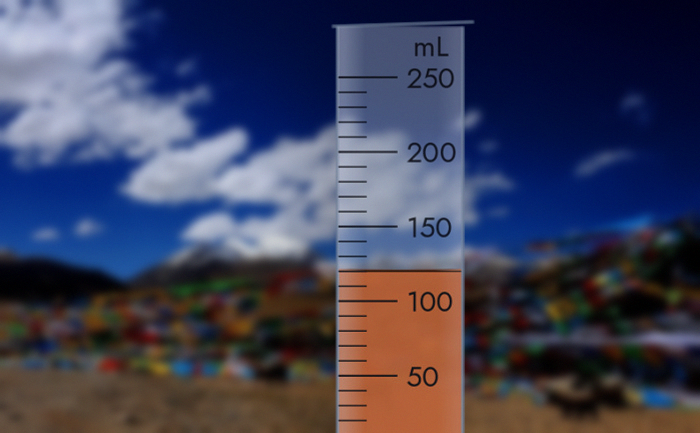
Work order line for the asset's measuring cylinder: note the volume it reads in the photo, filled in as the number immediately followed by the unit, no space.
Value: 120mL
